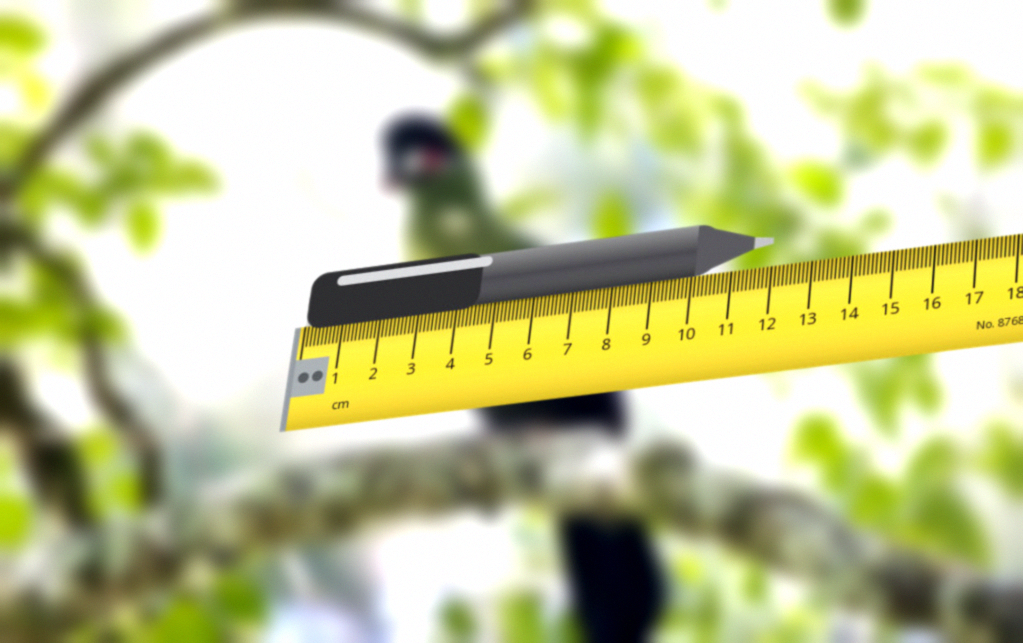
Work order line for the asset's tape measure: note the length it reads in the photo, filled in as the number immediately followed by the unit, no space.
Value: 12cm
